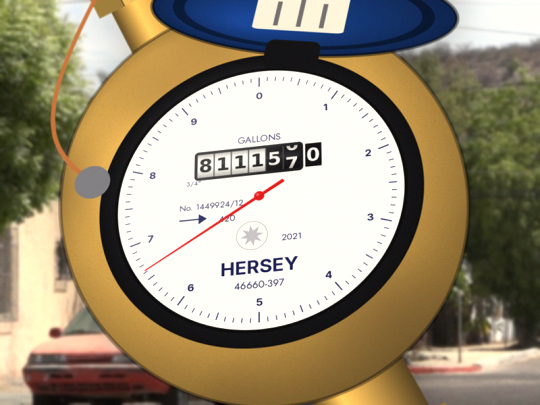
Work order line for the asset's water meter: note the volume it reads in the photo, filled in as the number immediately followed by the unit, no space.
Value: 8111566.6gal
